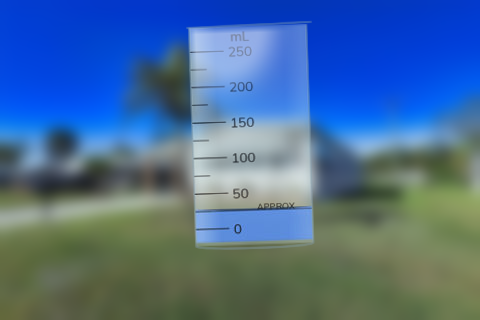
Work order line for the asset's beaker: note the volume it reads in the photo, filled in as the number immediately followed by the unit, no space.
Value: 25mL
